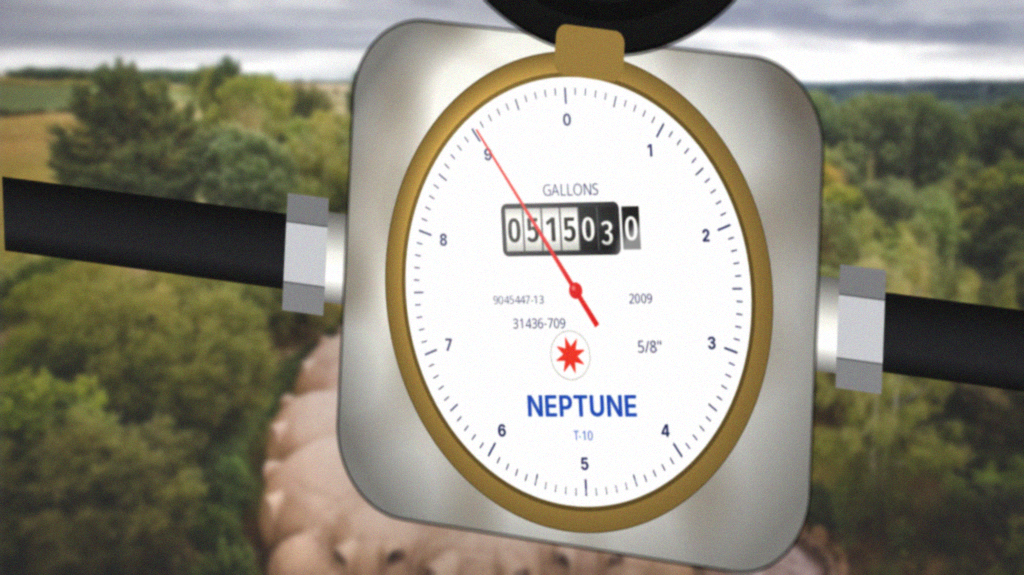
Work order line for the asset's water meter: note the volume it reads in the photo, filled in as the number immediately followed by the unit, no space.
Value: 515029.0gal
